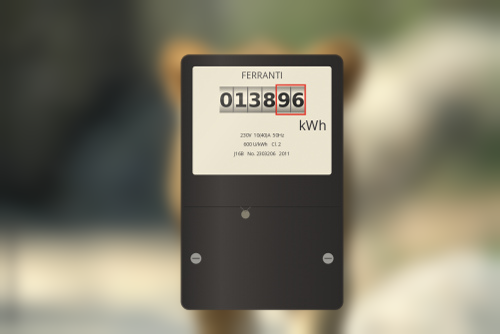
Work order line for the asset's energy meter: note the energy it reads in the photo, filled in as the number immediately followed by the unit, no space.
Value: 138.96kWh
